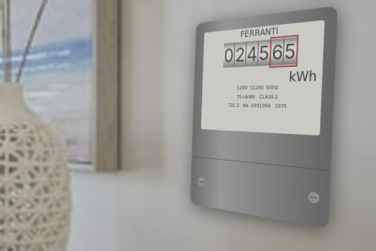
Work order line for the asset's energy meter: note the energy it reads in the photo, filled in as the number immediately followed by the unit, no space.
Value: 245.65kWh
